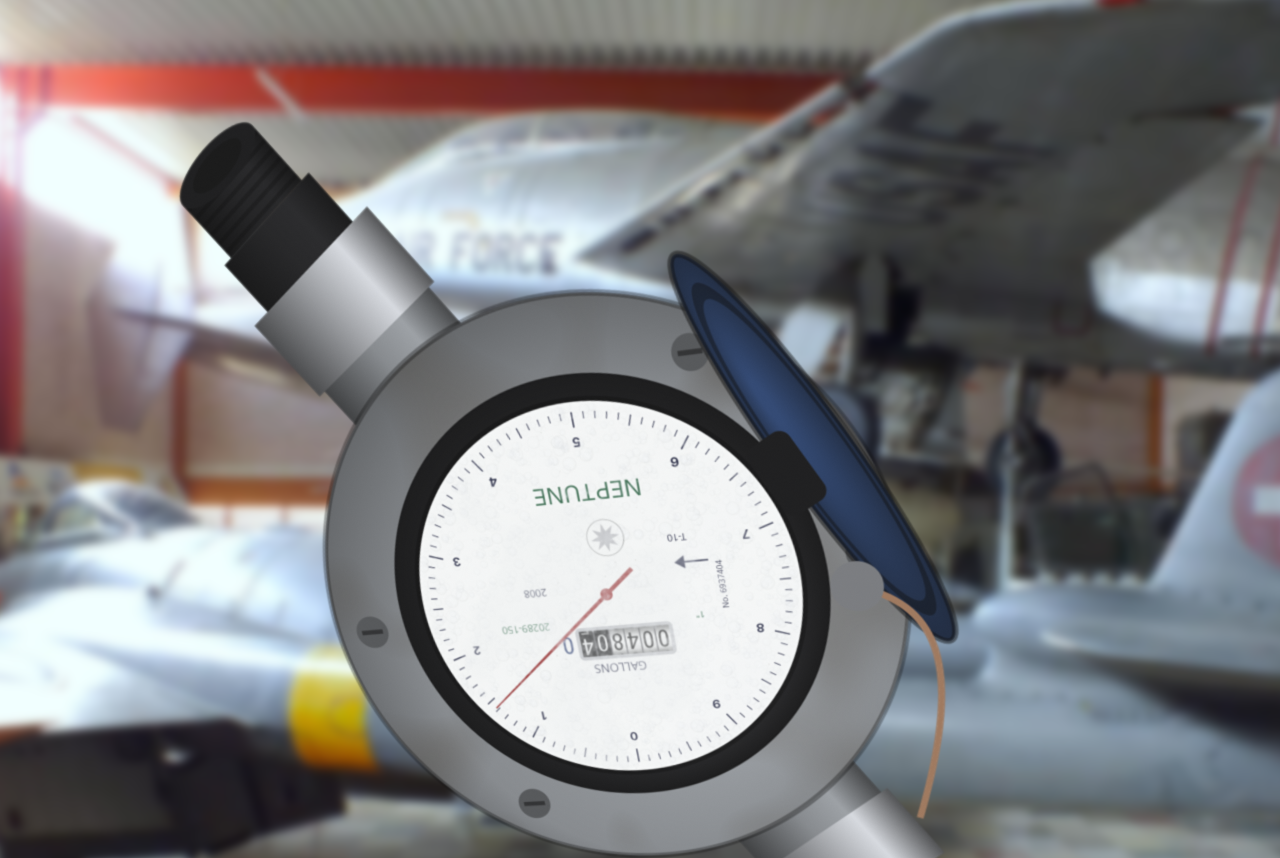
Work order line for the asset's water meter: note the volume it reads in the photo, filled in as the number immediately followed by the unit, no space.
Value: 48041.4gal
